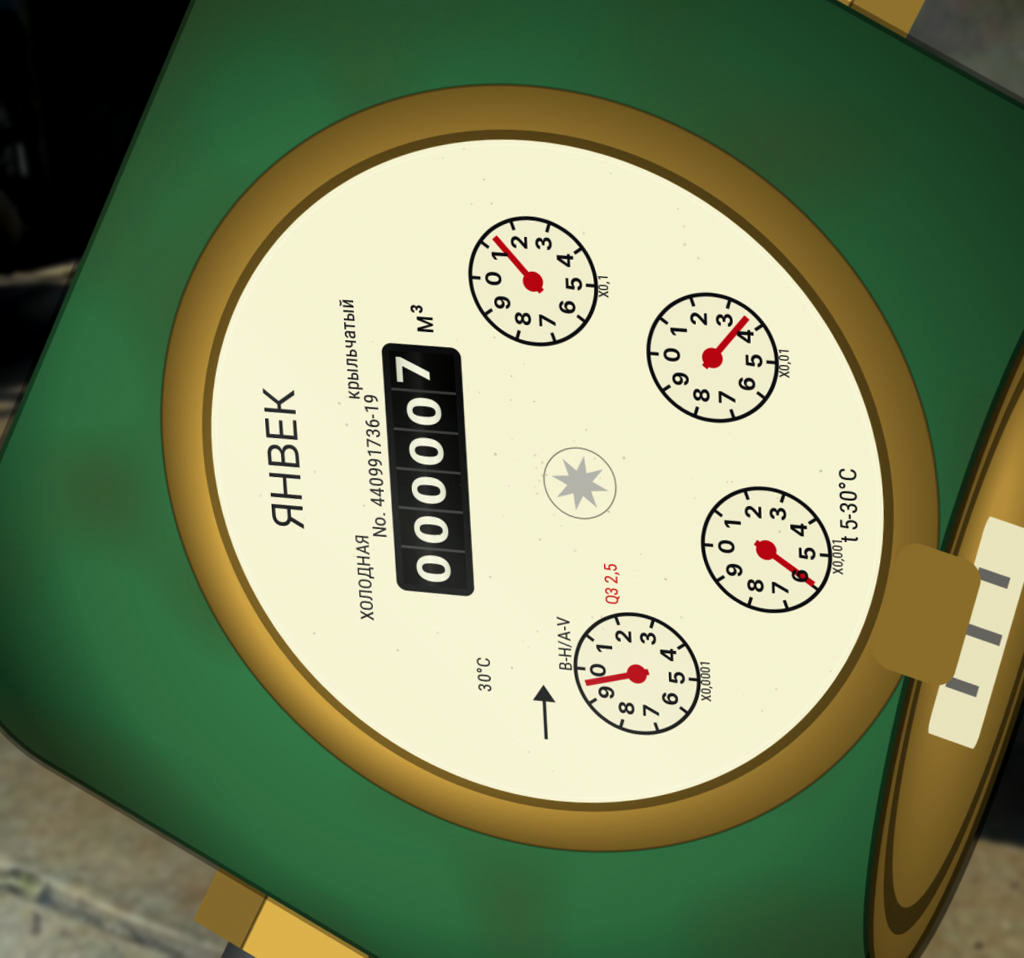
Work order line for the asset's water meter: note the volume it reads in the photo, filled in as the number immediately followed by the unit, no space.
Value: 7.1359m³
